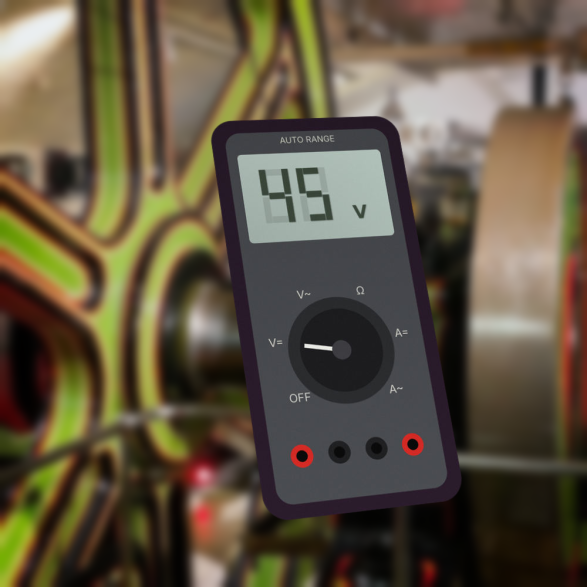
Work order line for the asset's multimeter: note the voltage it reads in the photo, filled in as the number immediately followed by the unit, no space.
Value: 45V
